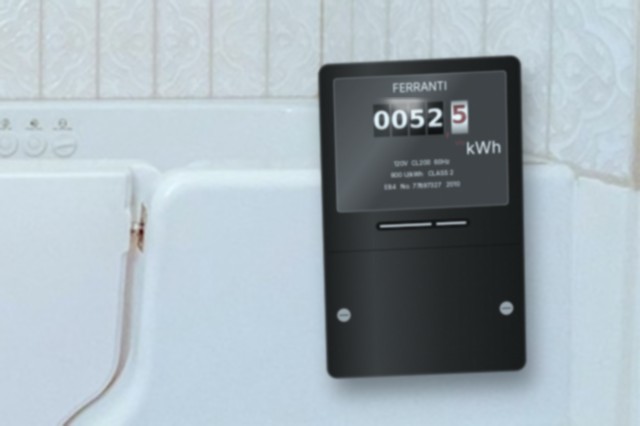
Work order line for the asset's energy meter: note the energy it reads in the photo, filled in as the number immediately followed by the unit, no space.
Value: 52.5kWh
